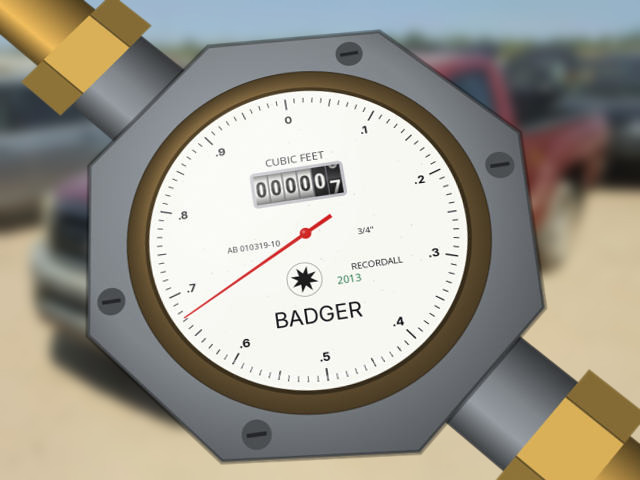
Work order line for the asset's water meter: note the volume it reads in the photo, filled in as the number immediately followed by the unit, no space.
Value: 6.67ft³
